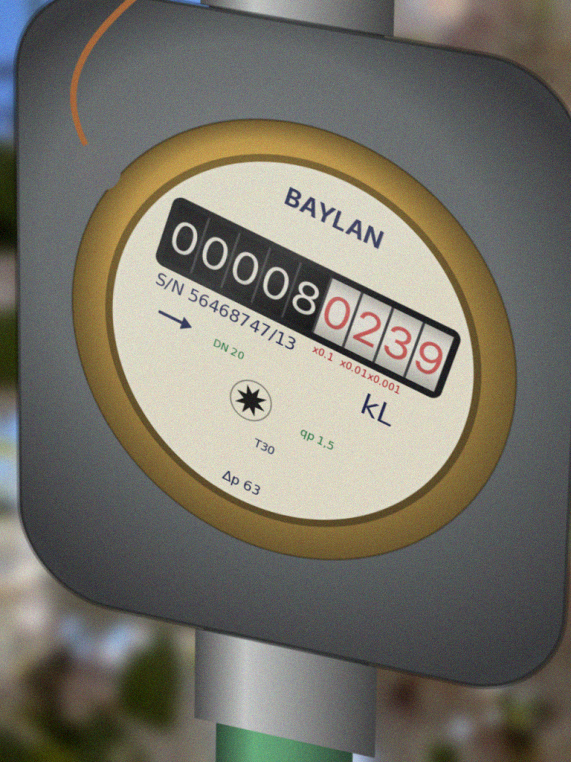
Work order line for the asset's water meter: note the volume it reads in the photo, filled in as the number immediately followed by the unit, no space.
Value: 8.0239kL
